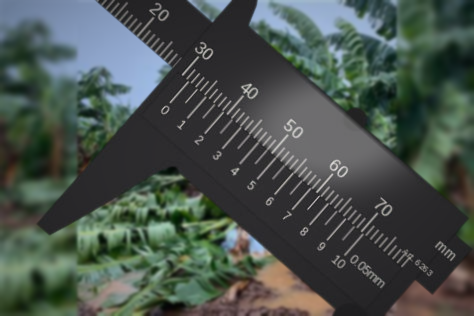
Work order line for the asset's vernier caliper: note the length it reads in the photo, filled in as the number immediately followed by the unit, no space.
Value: 31.5mm
